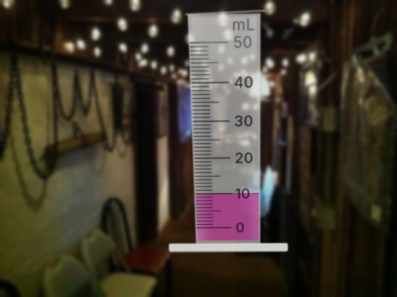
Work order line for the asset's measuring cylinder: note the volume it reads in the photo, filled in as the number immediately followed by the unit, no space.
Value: 10mL
